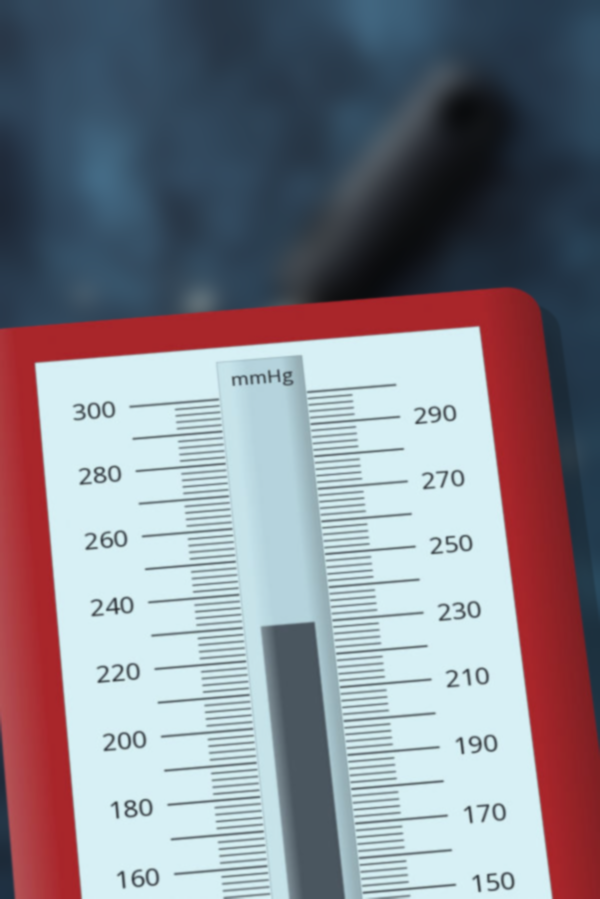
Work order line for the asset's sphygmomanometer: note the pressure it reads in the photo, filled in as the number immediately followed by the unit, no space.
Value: 230mmHg
